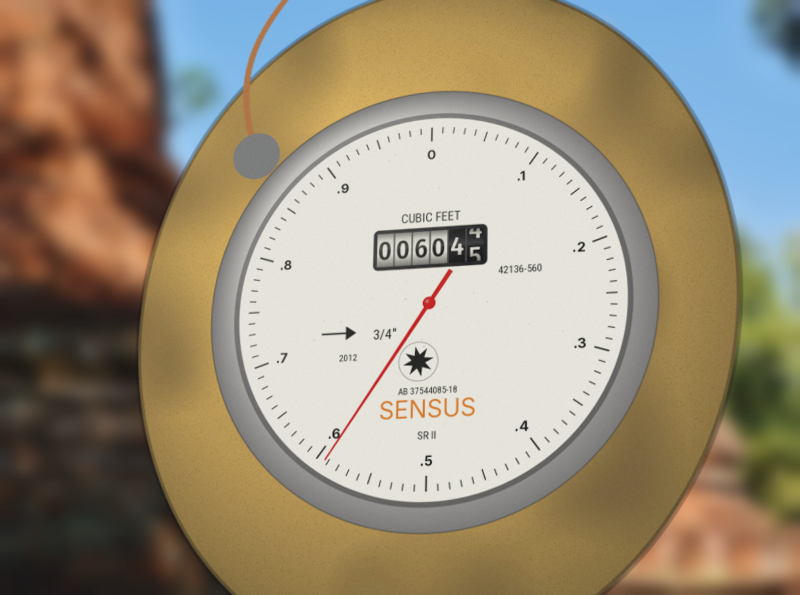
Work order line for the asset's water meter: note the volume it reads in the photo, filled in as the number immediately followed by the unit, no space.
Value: 6044.59ft³
